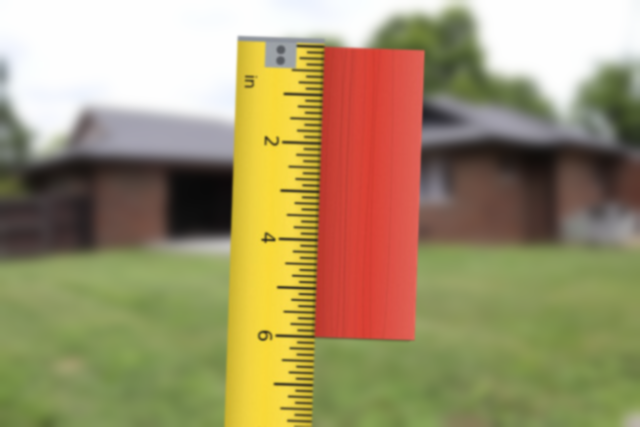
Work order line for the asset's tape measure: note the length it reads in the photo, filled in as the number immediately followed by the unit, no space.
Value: 6in
